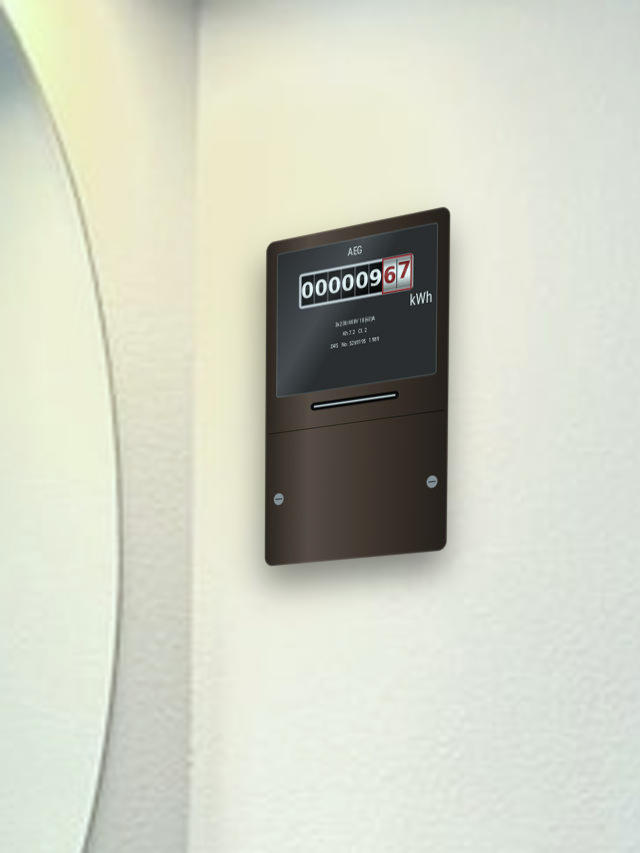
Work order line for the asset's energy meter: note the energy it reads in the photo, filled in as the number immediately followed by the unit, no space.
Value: 9.67kWh
